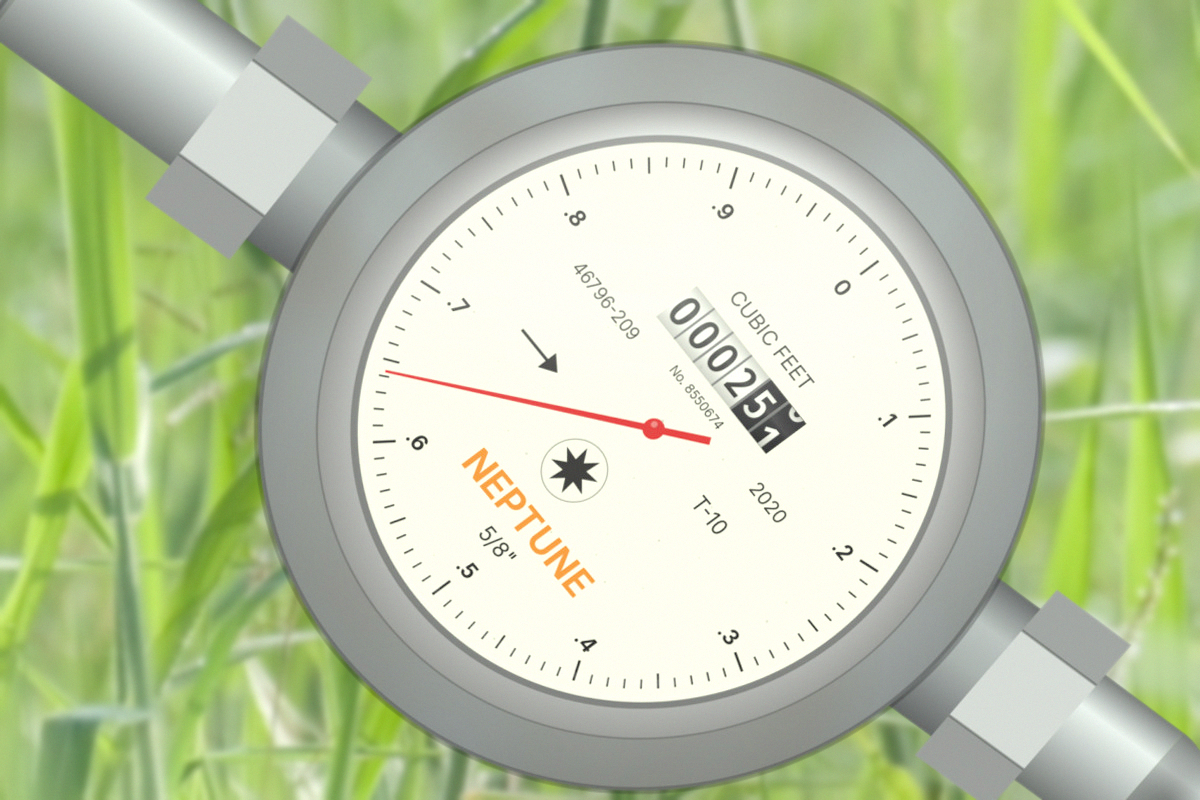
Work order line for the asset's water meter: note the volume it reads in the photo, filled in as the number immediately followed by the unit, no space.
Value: 250.64ft³
